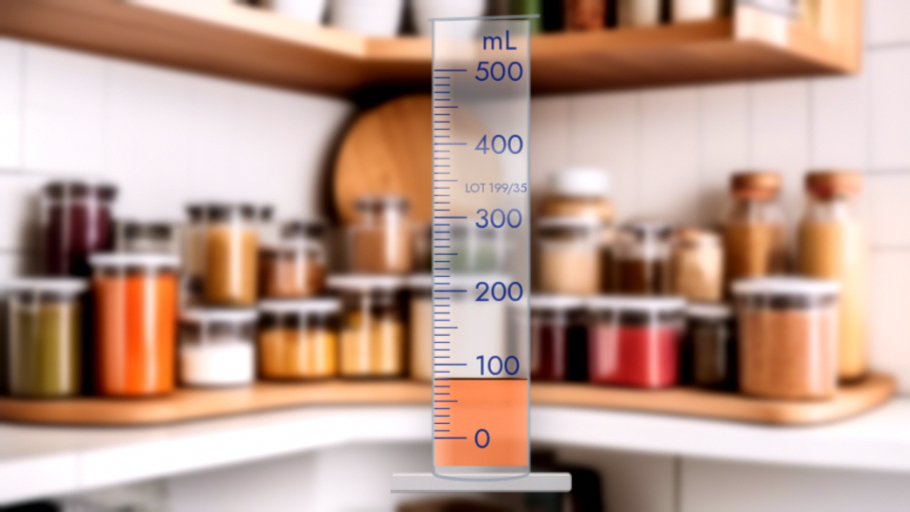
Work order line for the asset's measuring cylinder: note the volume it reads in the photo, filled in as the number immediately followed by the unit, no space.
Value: 80mL
